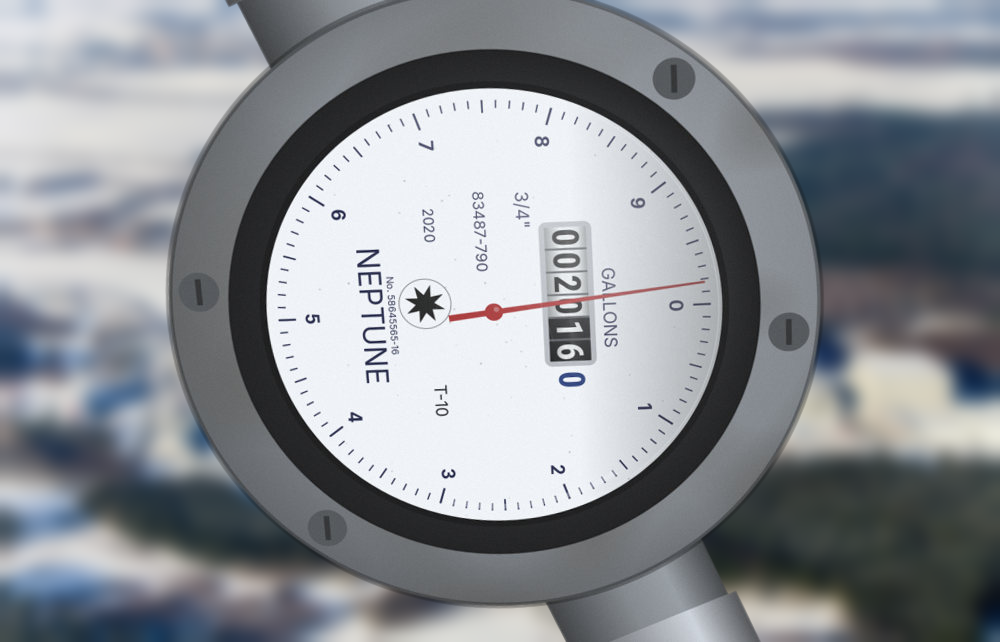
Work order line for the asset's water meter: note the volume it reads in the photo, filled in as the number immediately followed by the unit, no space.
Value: 20159.8gal
